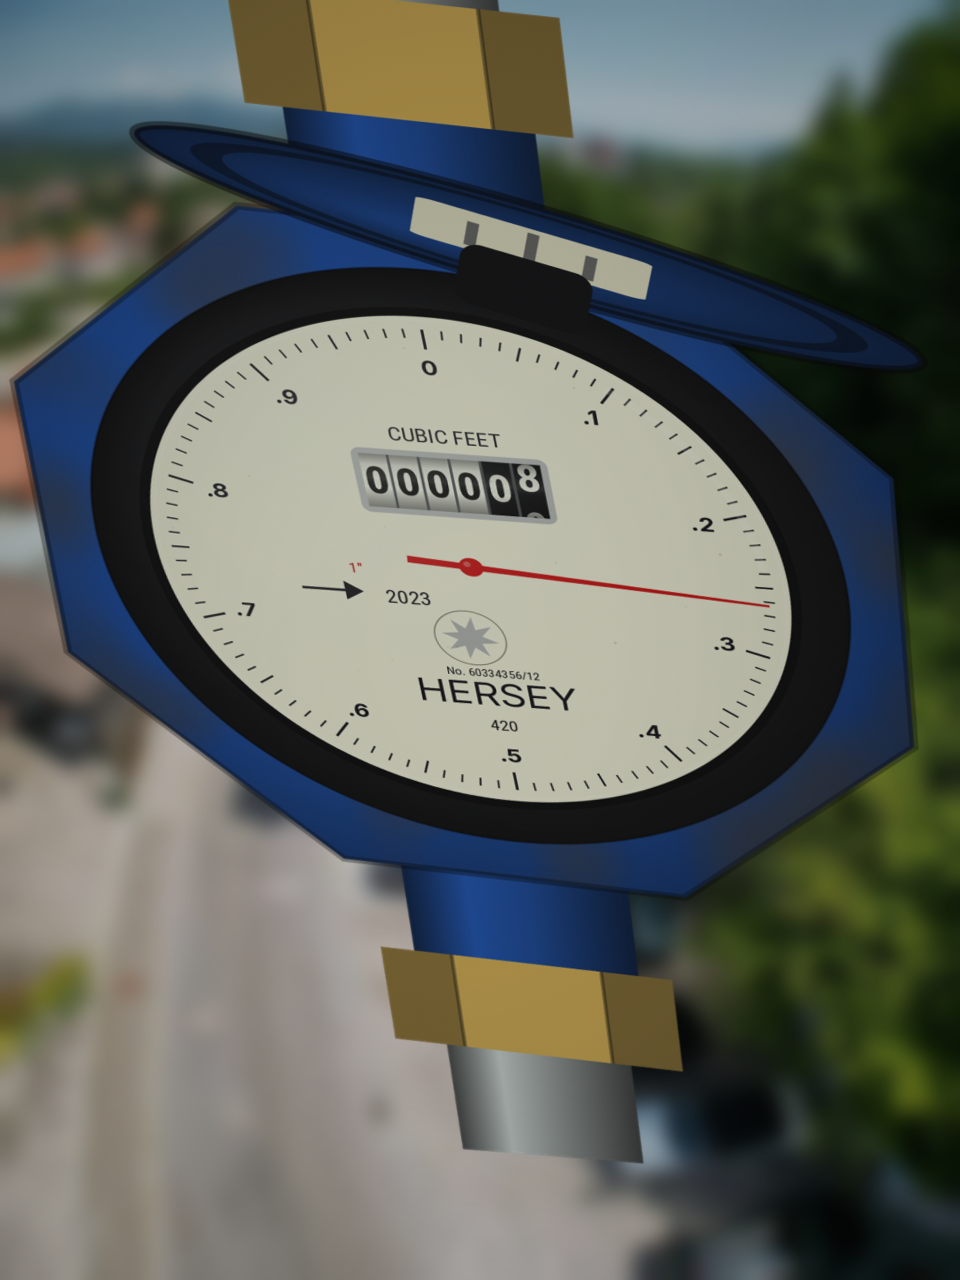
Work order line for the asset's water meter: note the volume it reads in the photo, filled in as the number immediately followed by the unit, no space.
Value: 8.26ft³
